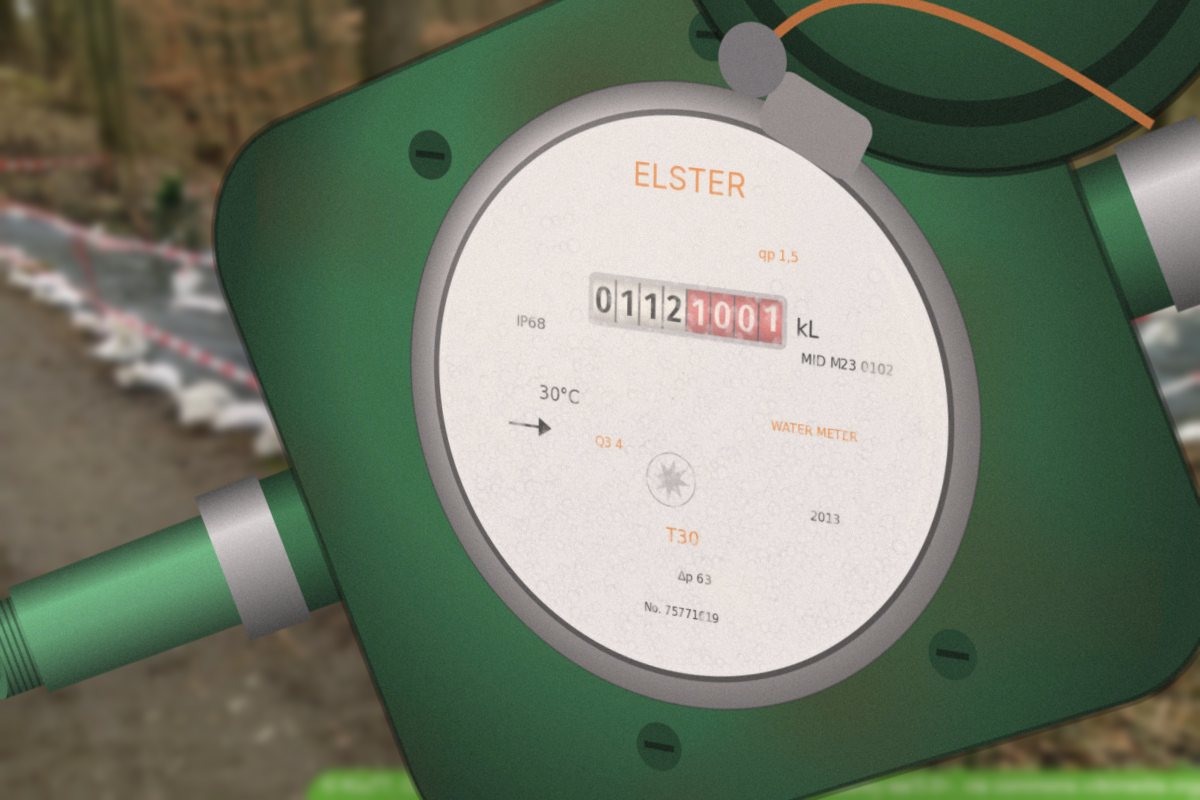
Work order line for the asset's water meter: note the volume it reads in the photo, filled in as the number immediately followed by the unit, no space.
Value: 112.1001kL
